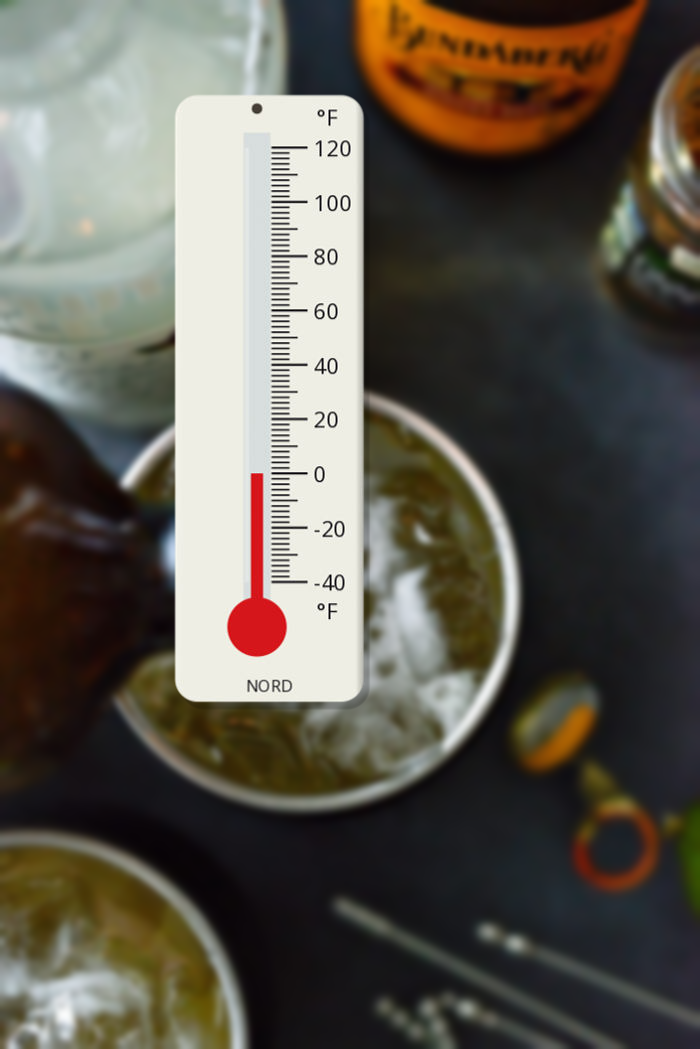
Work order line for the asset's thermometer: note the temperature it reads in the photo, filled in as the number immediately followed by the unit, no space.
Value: 0°F
